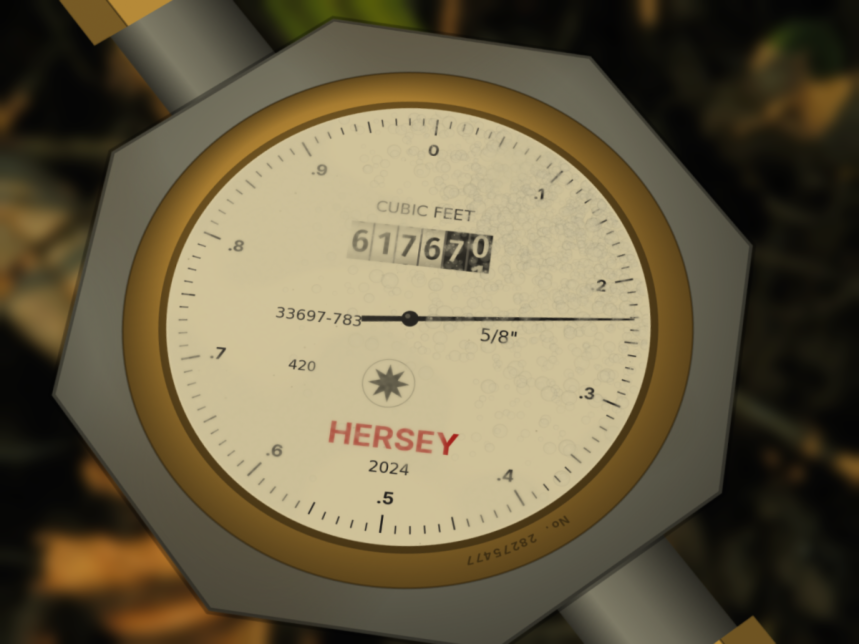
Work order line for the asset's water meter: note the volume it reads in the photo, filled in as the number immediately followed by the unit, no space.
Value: 617670.23ft³
